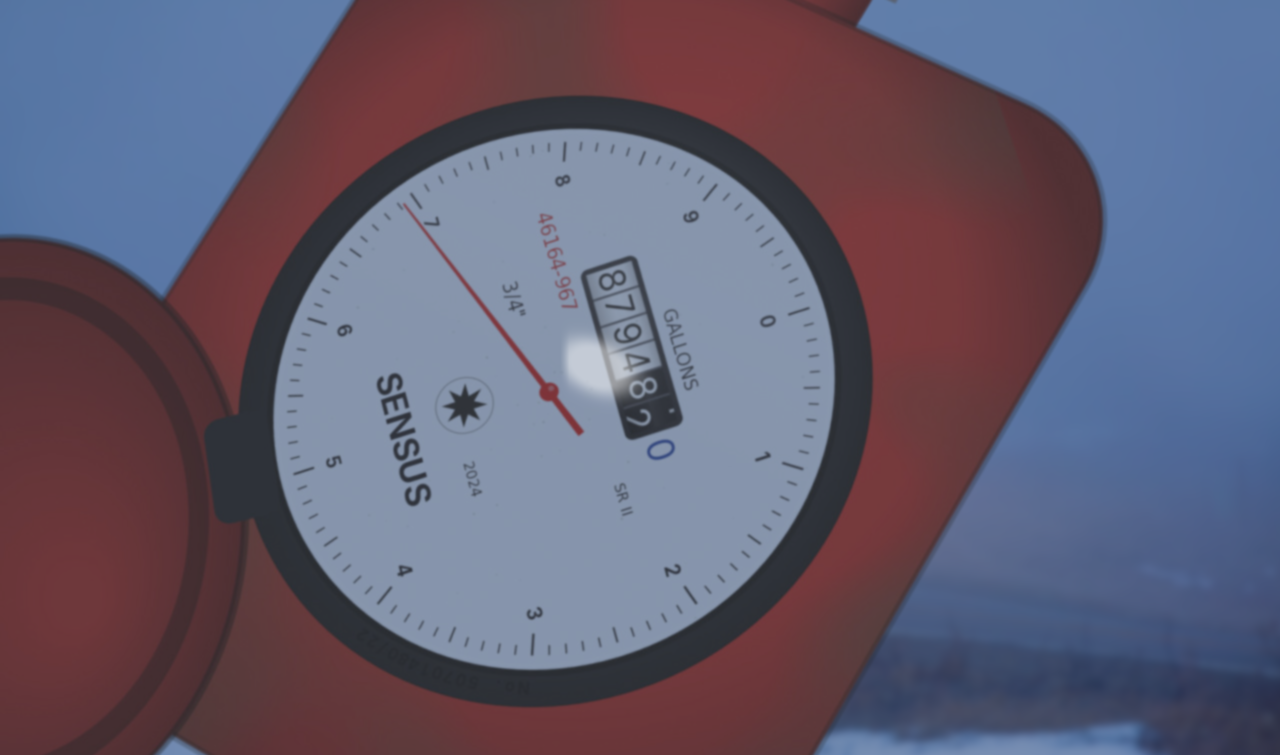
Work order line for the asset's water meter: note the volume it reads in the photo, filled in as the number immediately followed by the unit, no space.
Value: 8794816.9gal
